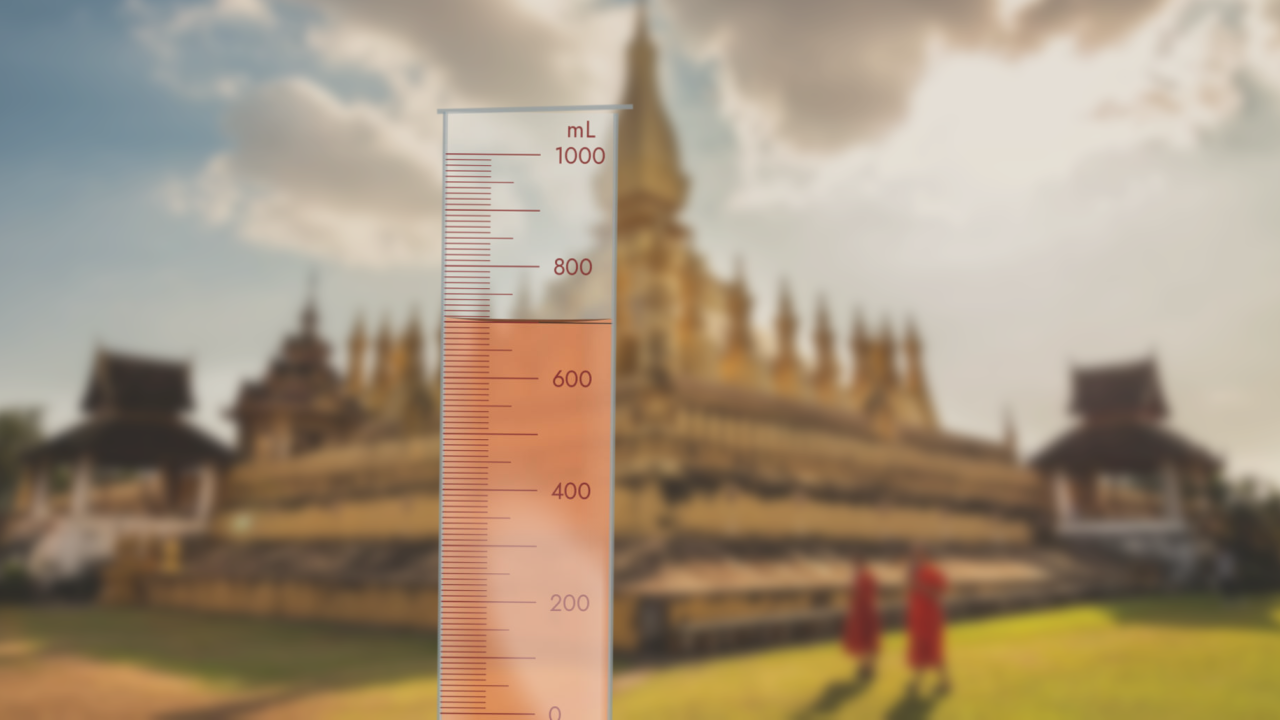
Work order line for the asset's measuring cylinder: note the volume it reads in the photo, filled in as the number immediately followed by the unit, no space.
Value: 700mL
